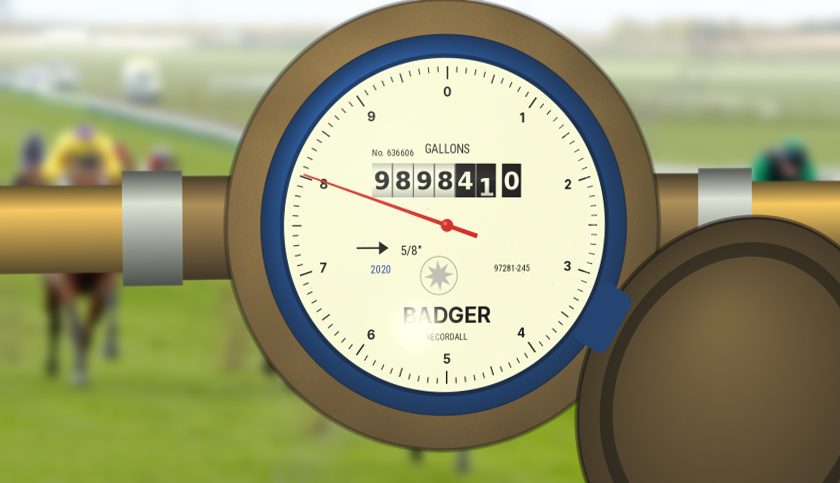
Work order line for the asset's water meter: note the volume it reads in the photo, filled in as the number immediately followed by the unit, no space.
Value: 9898408.0gal
